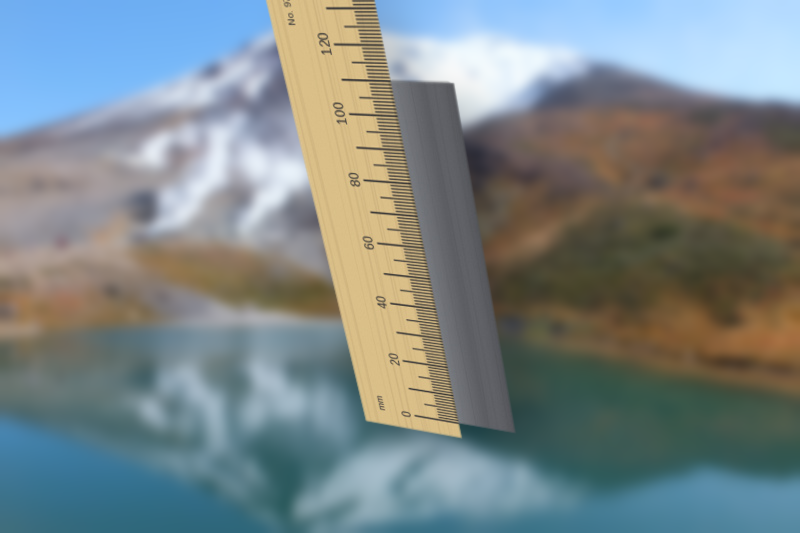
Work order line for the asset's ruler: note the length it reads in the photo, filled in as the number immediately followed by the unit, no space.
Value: 110mm
